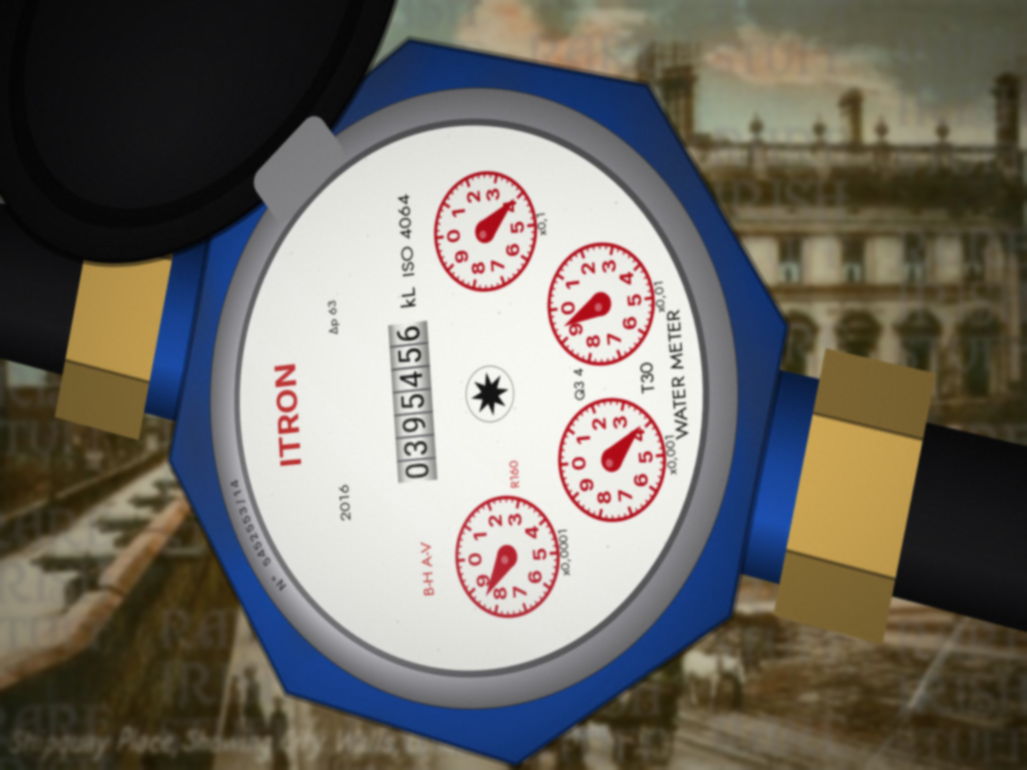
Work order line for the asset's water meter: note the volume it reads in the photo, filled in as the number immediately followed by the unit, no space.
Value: 395456.3938kL
